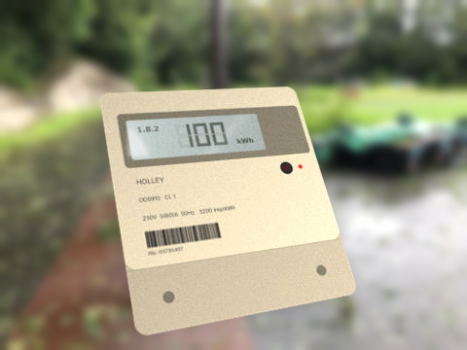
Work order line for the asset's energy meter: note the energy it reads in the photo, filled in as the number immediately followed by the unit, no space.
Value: 100kWh
